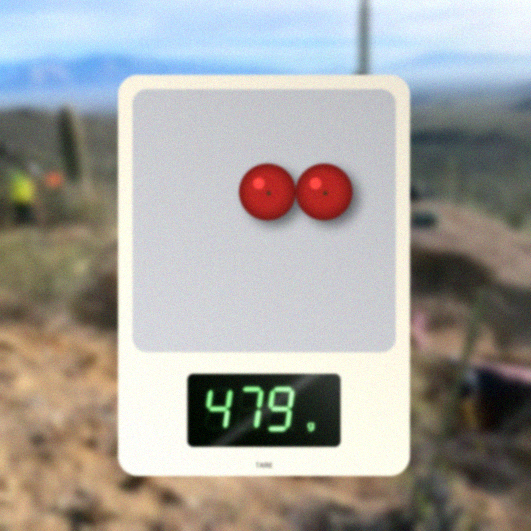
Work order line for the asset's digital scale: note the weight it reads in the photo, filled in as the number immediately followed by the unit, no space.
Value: 479g
